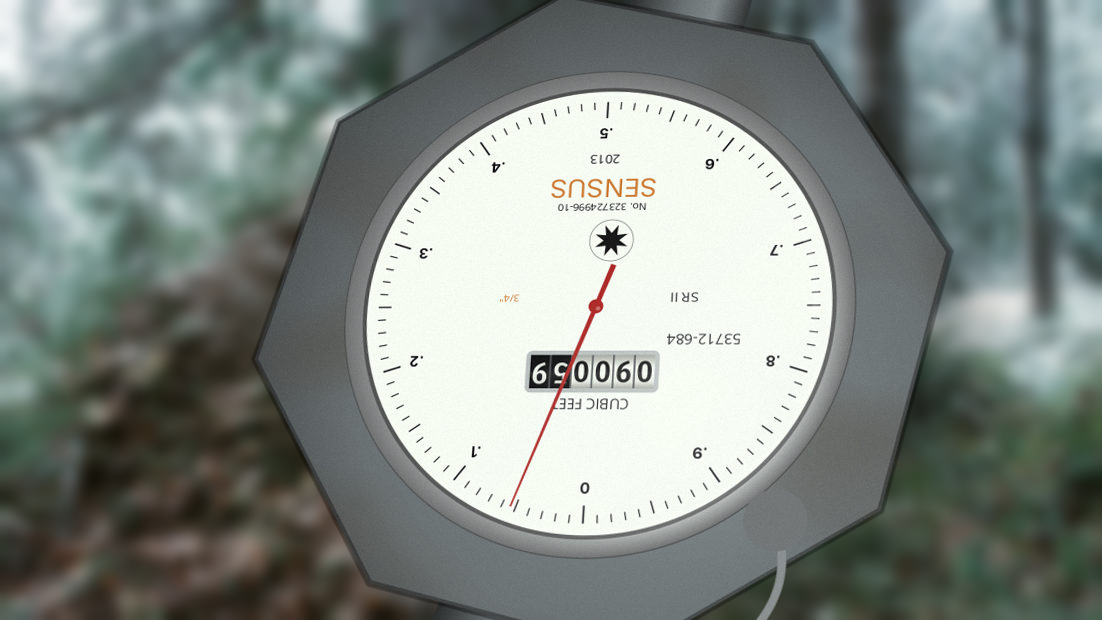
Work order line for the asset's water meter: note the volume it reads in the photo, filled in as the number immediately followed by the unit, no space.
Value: 90059.05ft³
